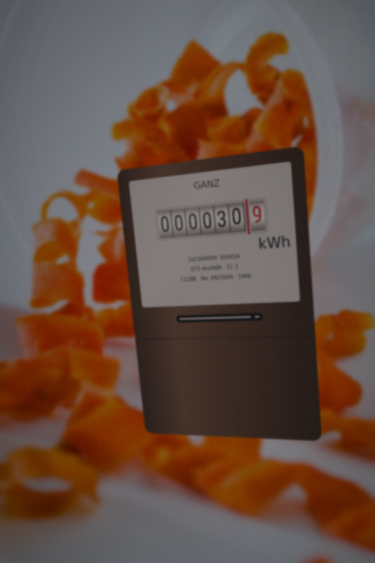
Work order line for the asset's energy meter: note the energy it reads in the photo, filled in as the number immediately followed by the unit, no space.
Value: 30.9kWh
